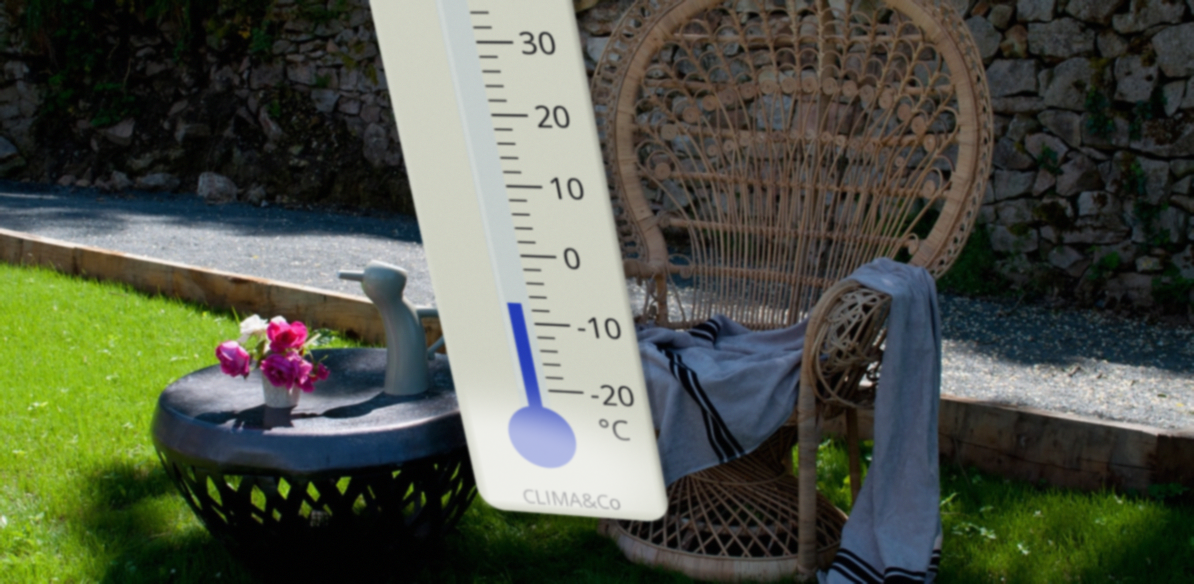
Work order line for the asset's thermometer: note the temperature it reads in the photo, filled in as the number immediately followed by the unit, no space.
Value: -7°C
